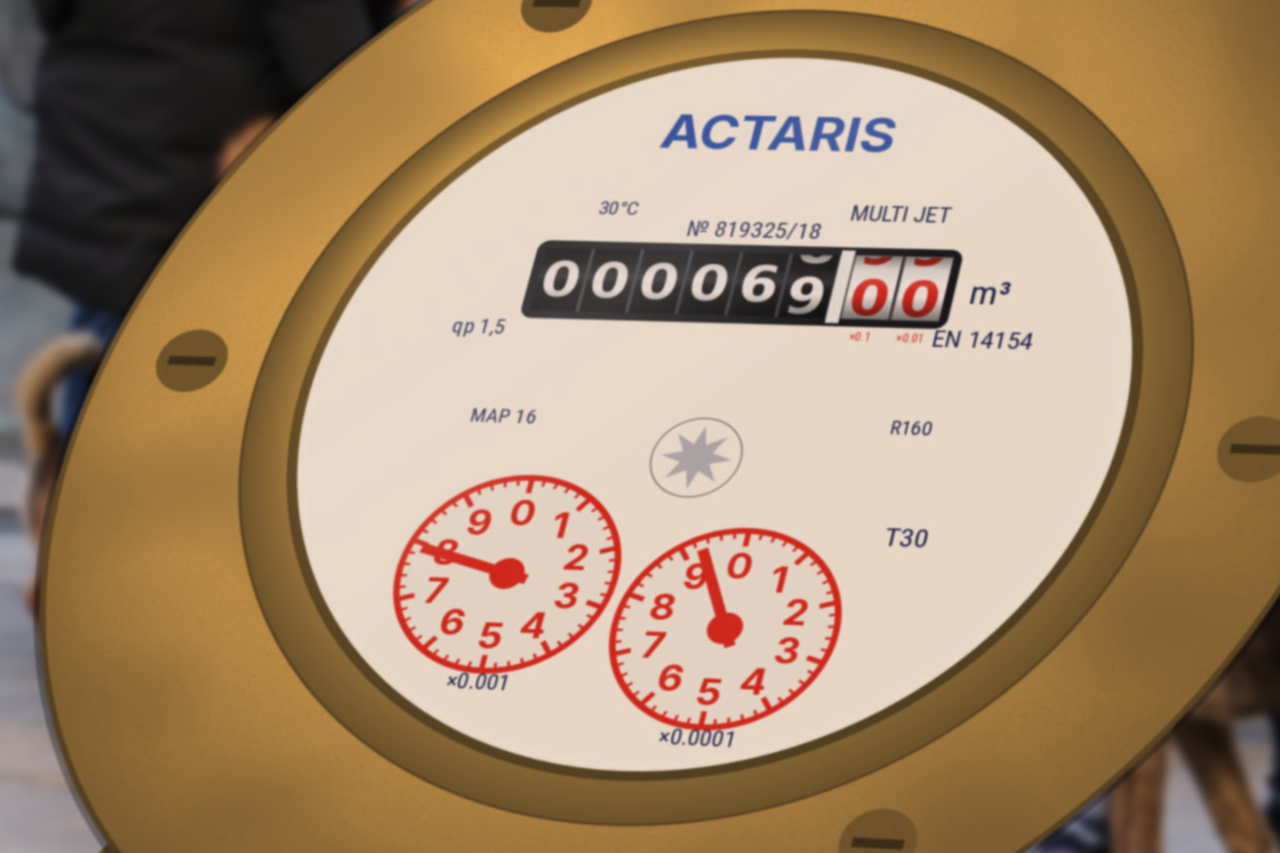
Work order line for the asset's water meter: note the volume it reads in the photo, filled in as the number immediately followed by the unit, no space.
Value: 68.9979m³
